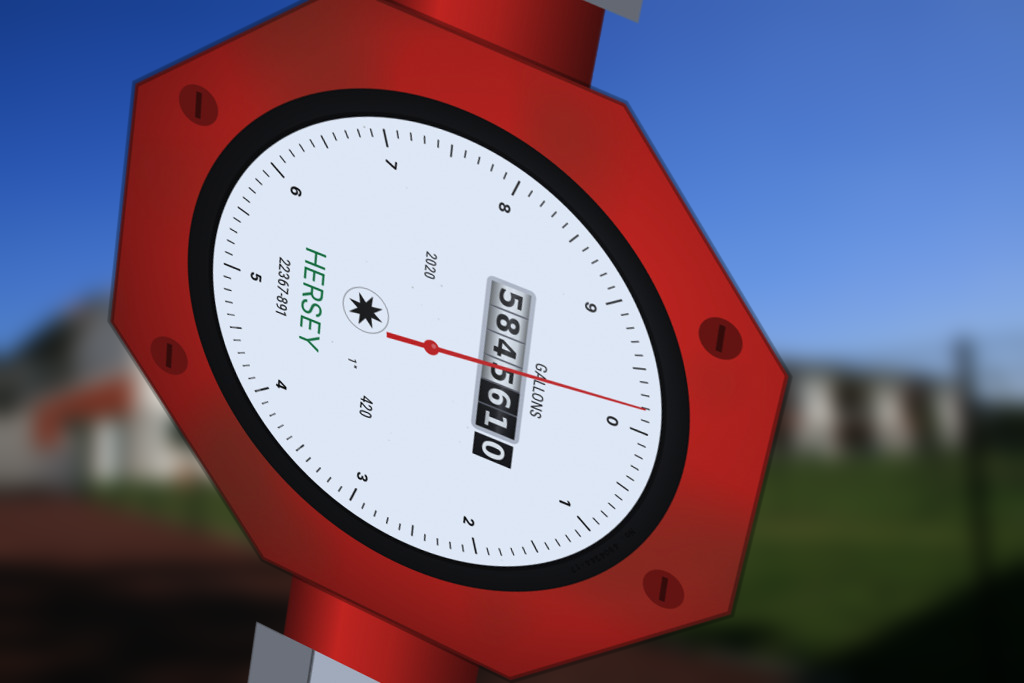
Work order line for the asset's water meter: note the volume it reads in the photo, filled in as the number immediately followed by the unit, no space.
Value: 5845609.8gal
